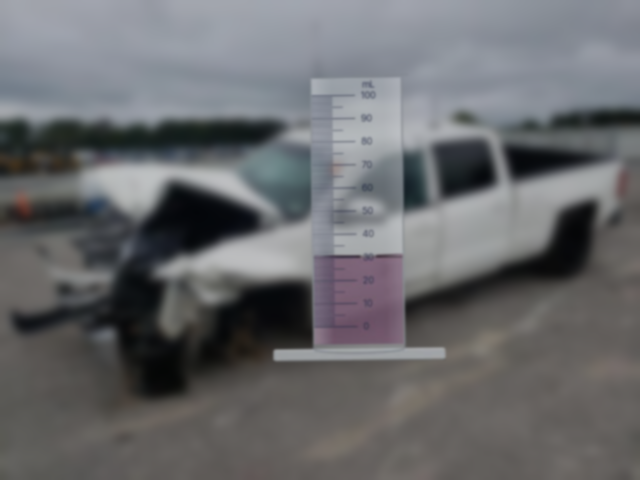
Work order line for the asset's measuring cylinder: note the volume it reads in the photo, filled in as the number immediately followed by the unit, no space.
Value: 30mL
